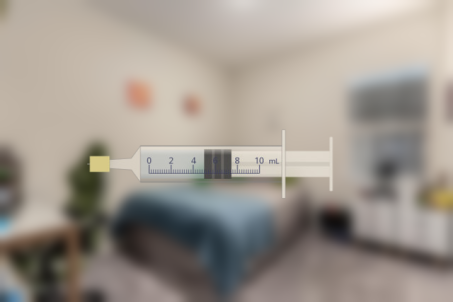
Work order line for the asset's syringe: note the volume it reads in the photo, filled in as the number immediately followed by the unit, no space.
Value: 5mL
